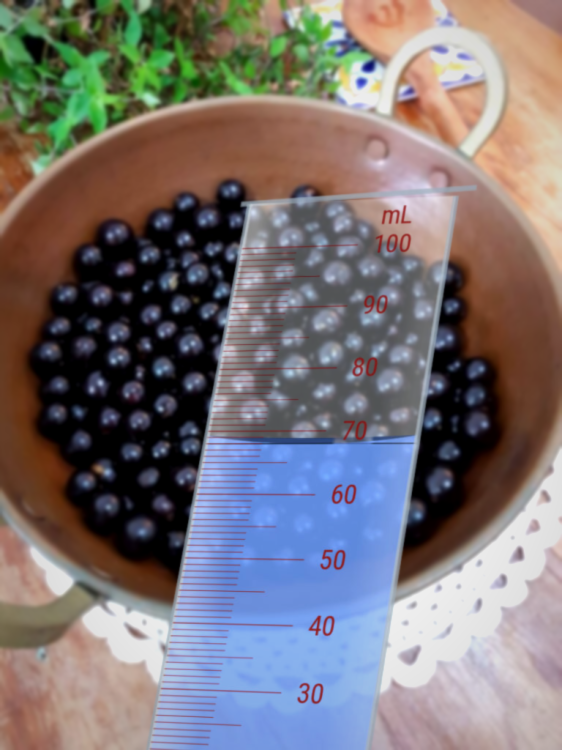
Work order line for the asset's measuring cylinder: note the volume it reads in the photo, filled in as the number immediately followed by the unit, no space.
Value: 68mL
